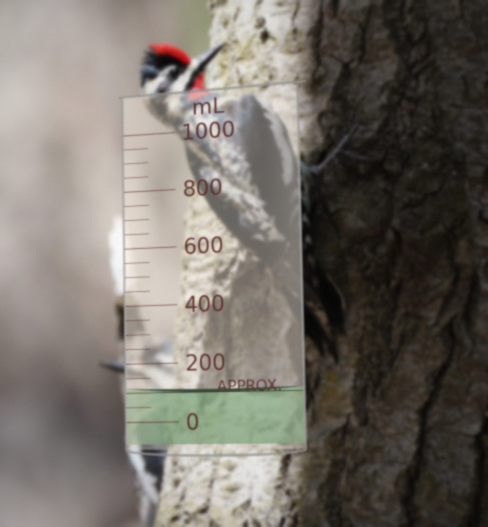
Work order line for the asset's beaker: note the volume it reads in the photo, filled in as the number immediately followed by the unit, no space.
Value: 100mL
